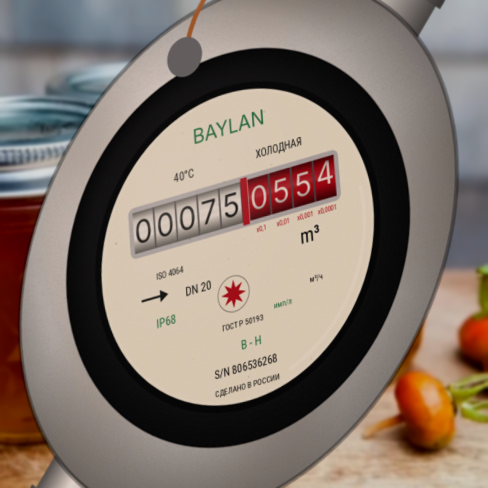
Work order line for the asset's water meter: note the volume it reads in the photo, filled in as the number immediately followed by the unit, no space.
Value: 75.0554m³
